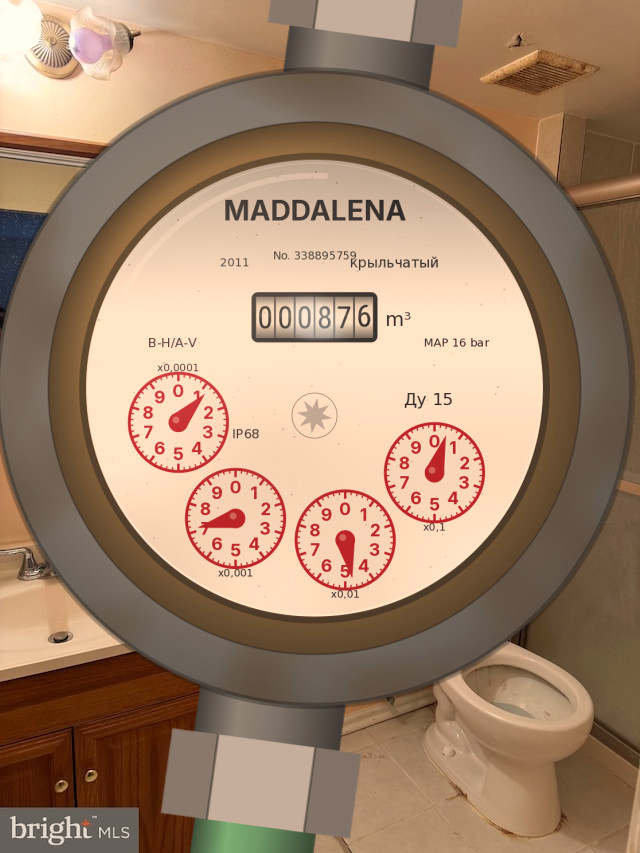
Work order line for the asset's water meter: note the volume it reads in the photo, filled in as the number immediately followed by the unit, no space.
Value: 876.0471m³
